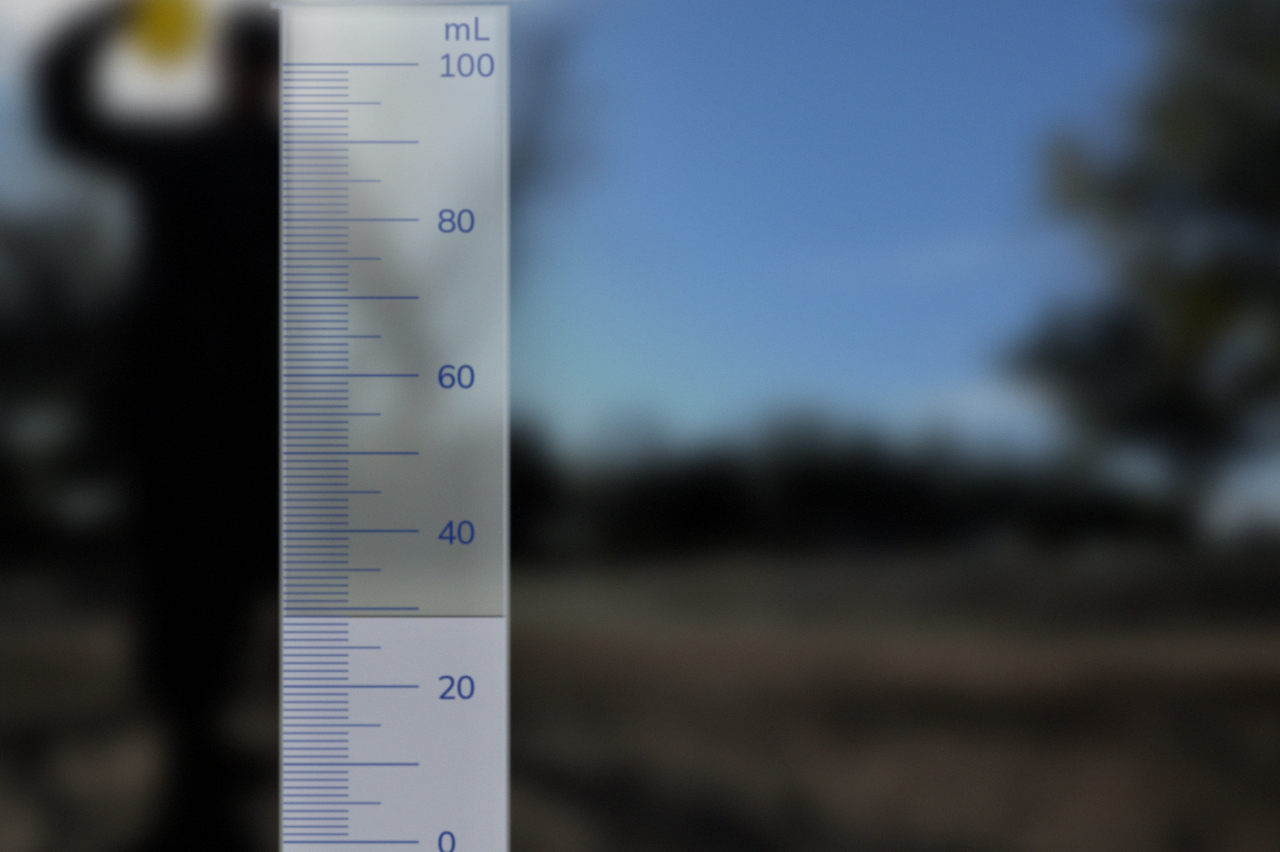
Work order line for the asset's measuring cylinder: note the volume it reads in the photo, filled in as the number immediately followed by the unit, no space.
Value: 29mL
